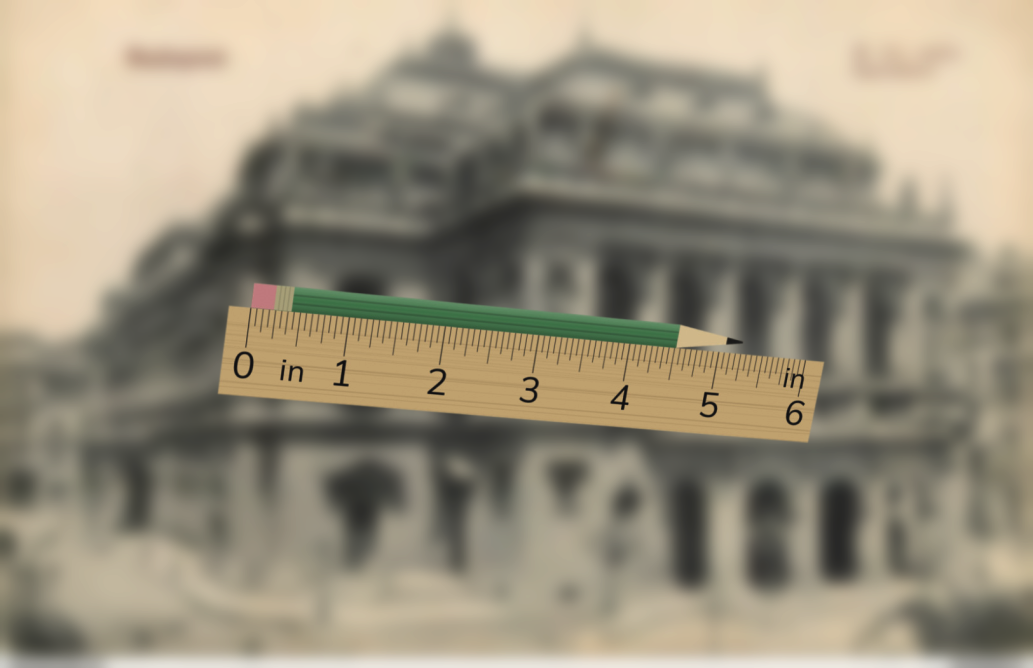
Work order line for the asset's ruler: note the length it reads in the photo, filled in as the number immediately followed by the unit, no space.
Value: 5.25in
